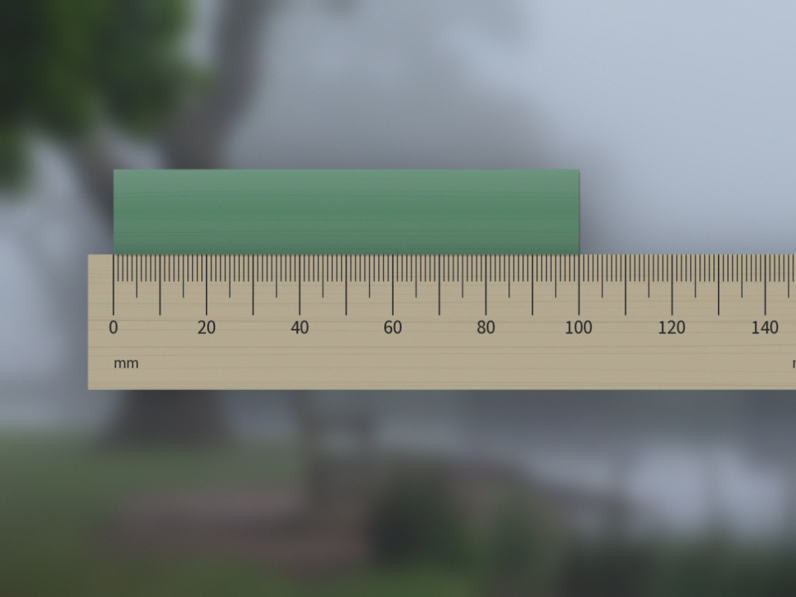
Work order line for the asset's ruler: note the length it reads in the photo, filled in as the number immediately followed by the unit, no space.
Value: 100mm
